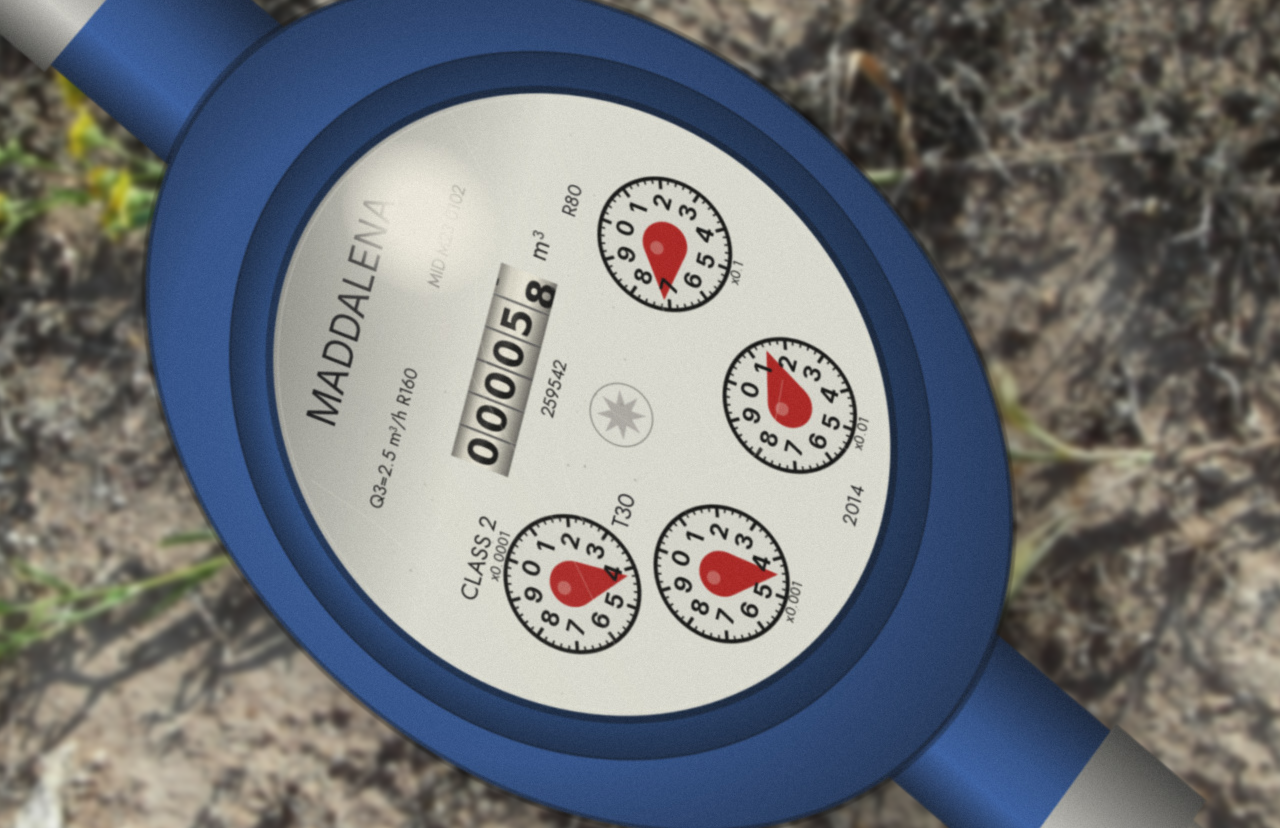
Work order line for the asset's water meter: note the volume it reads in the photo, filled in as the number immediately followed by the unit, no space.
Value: 57.7144m³
